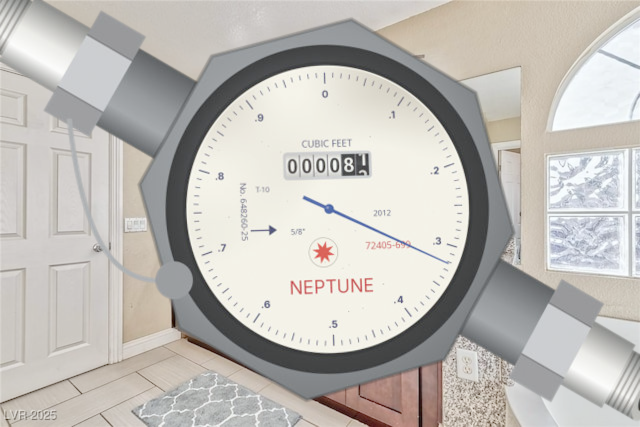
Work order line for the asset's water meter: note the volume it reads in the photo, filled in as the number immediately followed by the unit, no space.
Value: 81.32ft³
